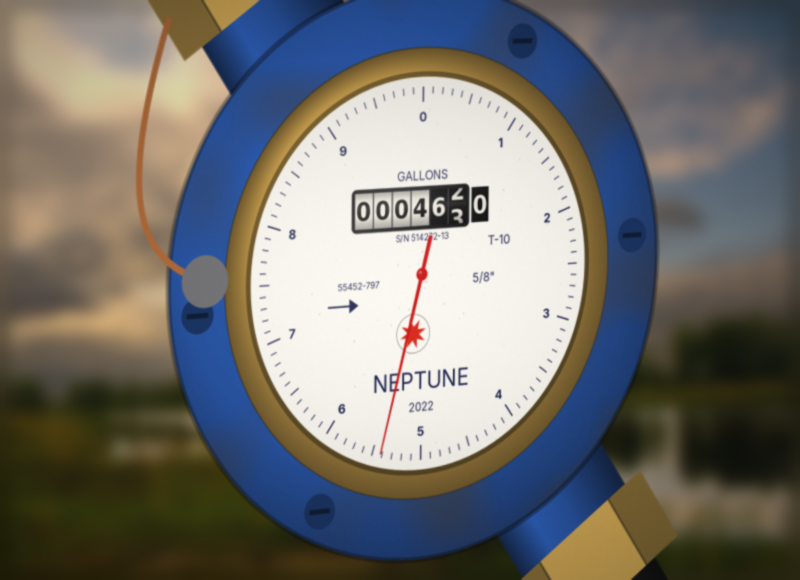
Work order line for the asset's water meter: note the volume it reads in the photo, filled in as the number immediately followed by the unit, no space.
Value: 4625.4gal
